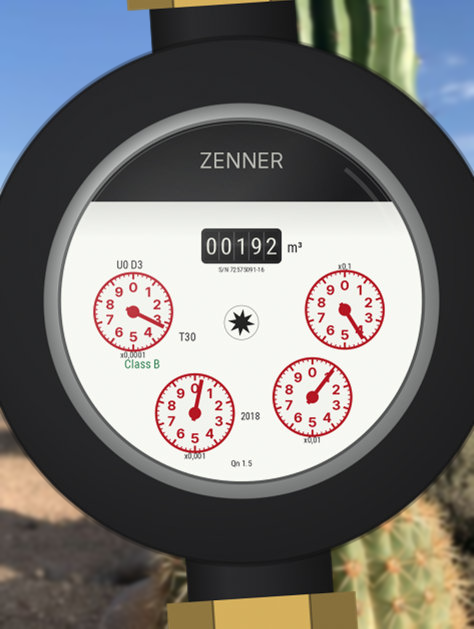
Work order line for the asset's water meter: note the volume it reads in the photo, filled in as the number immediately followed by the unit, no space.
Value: 192.4103m³
